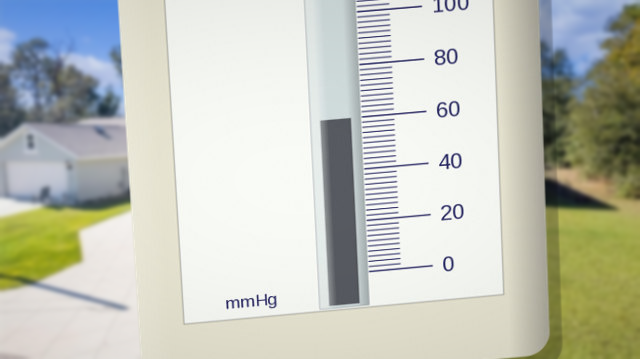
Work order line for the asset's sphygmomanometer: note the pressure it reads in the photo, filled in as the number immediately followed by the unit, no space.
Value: 60mmHg
